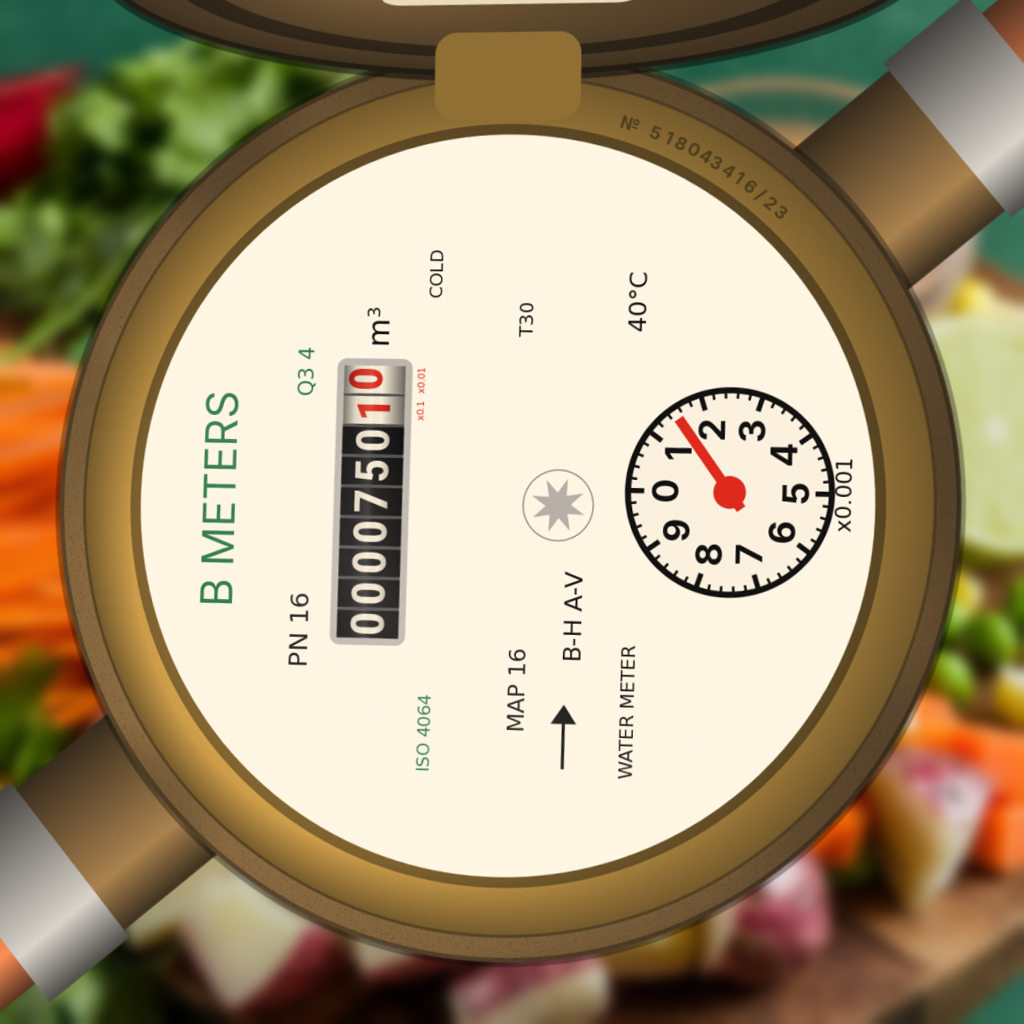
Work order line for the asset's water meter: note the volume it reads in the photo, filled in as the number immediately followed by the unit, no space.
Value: 750.101m³
